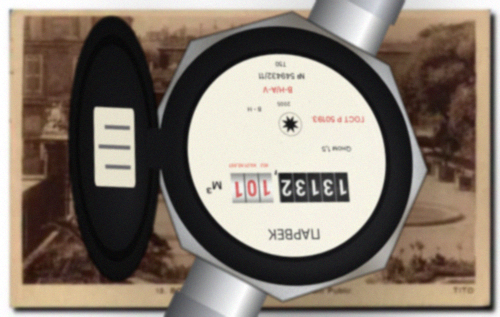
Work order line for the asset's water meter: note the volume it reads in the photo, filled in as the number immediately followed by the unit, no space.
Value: 13132.101m³
